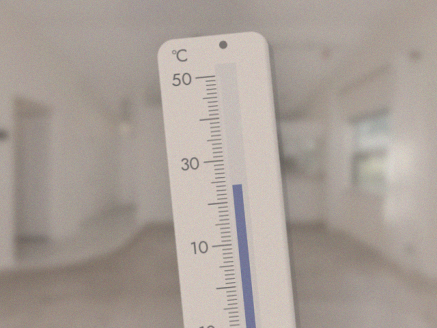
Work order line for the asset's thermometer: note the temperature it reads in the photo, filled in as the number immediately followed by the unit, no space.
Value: 24°C
